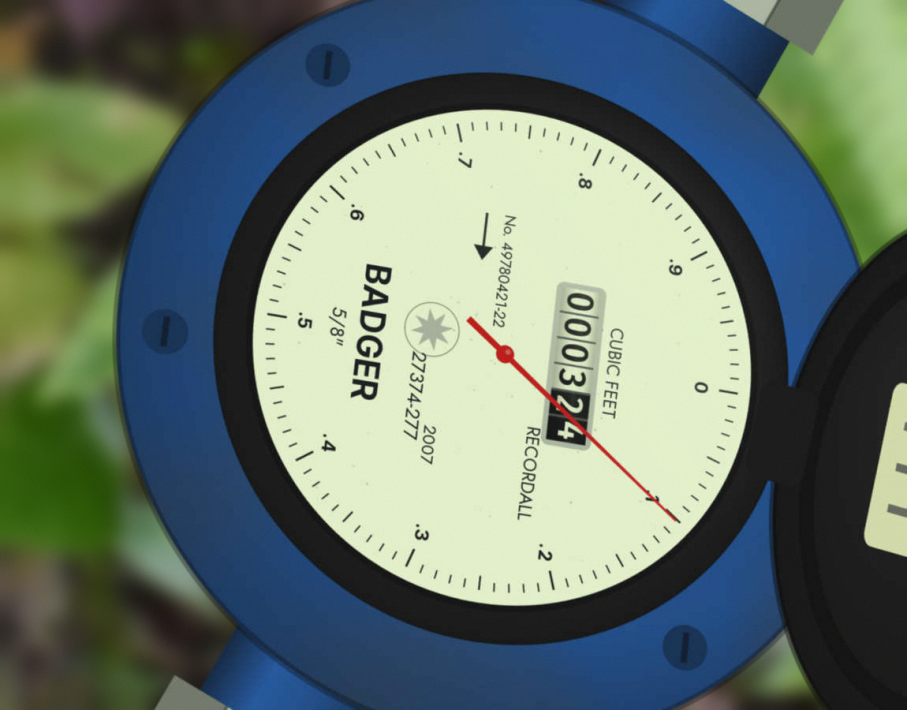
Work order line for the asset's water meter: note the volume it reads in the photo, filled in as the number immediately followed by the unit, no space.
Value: 324.10ft³
